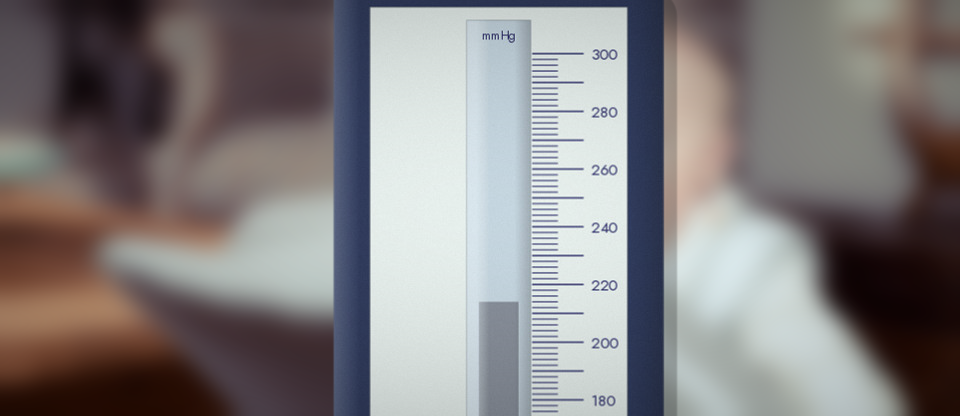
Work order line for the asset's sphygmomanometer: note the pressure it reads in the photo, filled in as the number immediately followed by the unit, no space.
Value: 214mmHg
